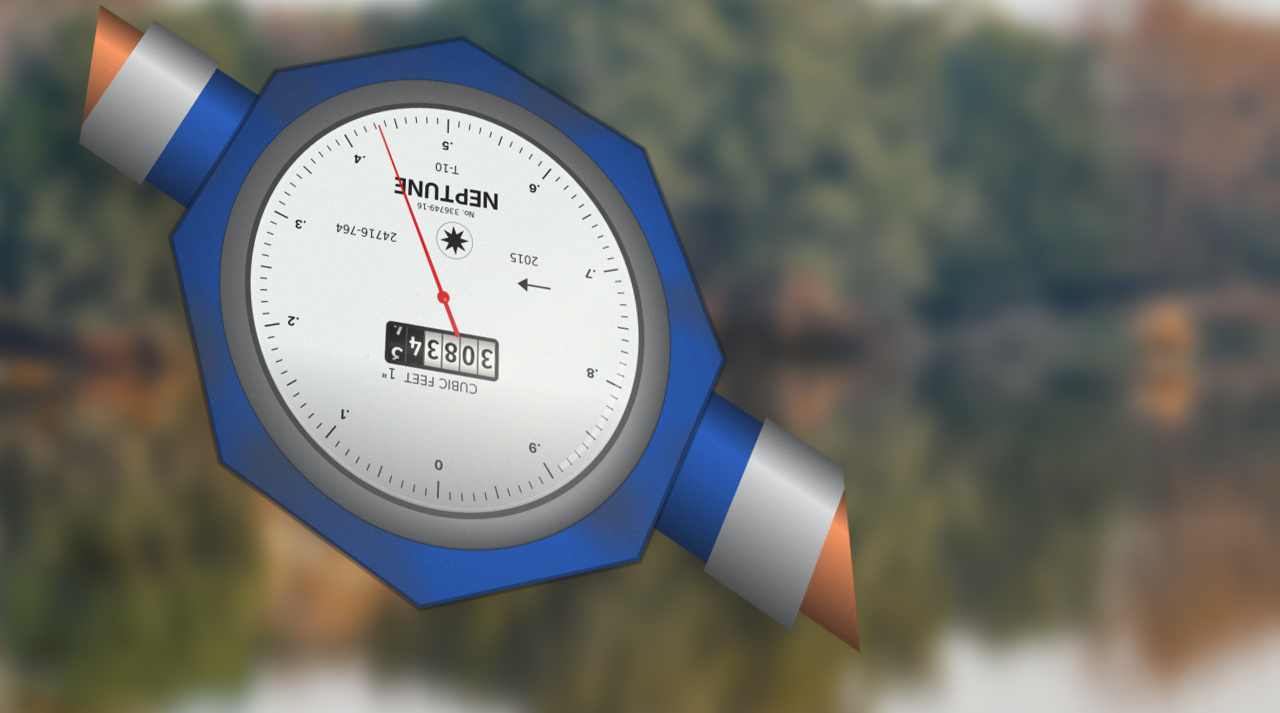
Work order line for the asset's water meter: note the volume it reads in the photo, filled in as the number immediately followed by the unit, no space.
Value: 308343.43ft³
